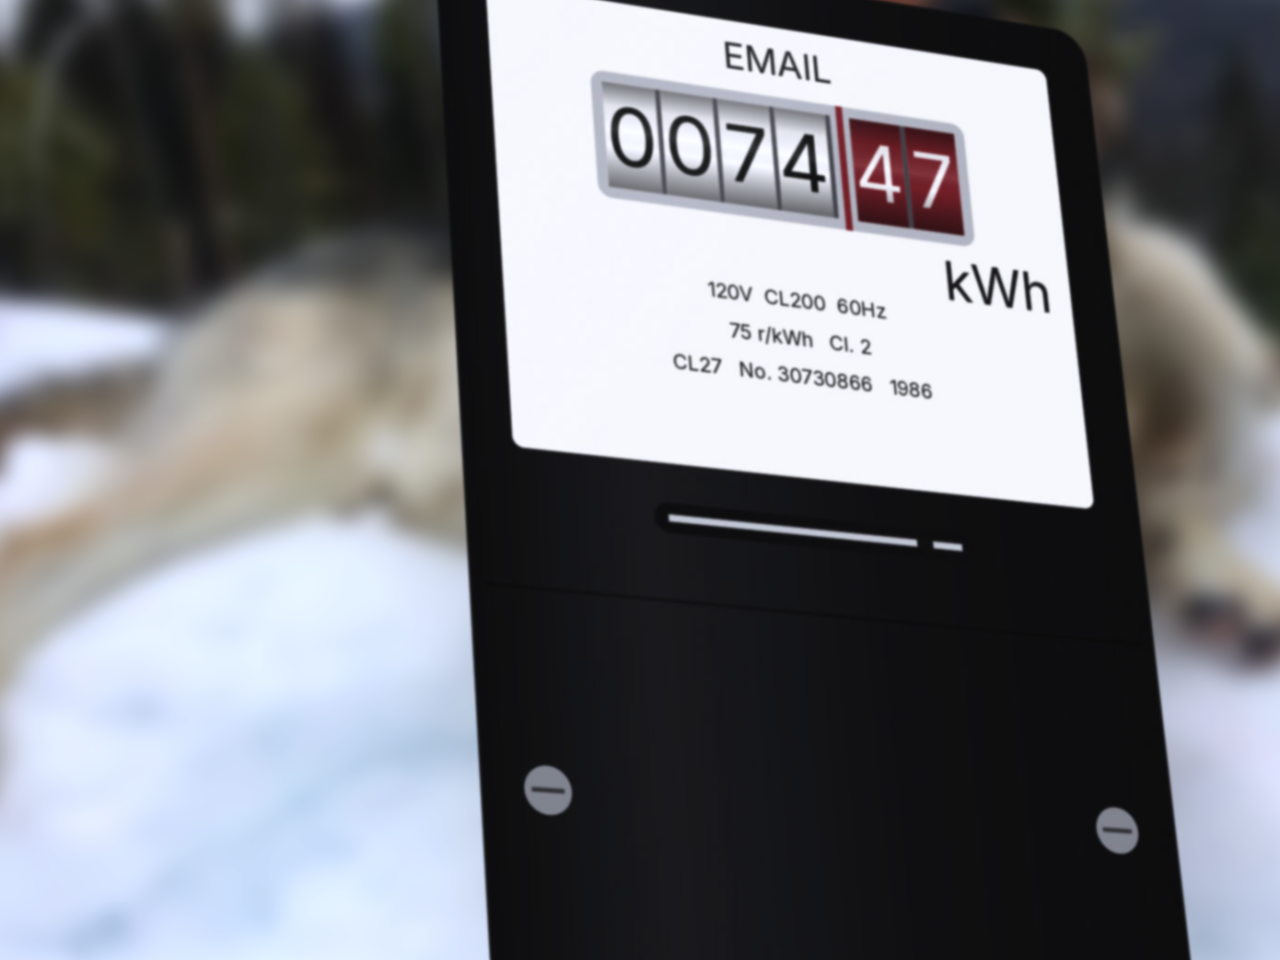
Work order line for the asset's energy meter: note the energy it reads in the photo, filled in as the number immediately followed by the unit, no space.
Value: 74.47kWh
